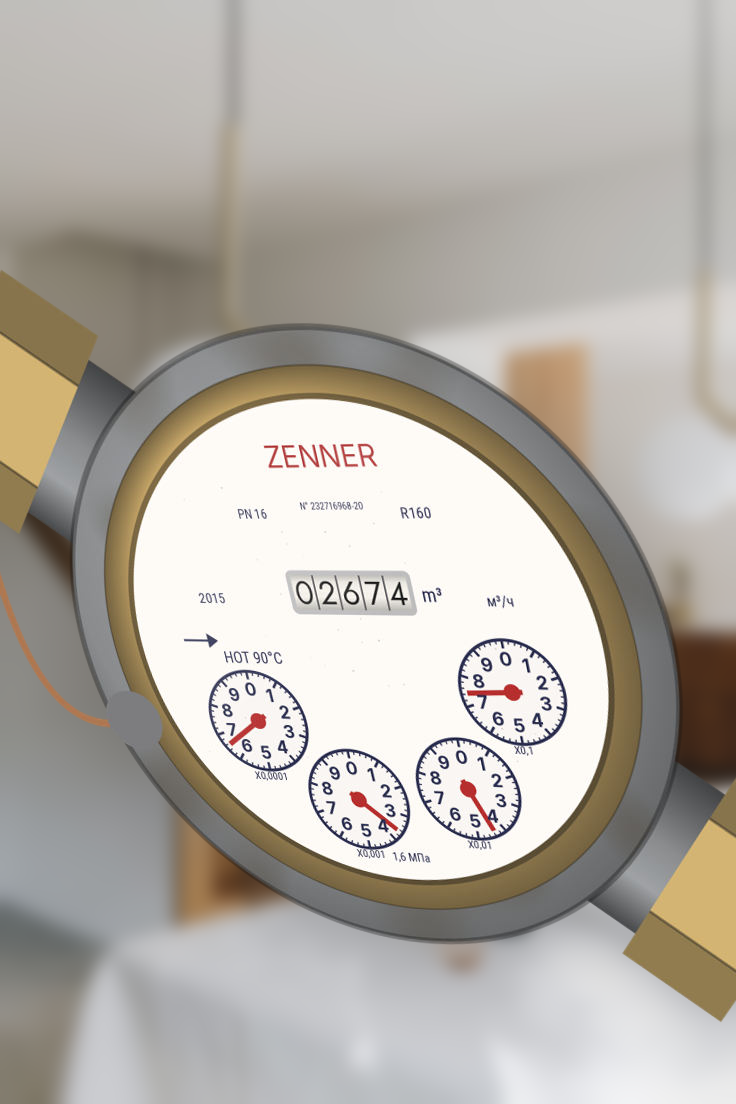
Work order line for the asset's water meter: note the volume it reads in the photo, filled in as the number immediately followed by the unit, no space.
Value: 2674.7436m³
